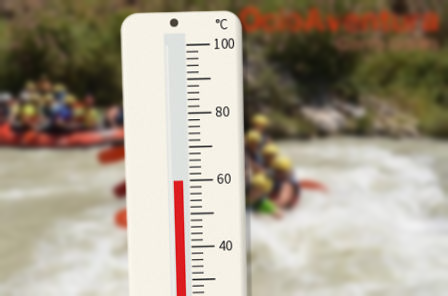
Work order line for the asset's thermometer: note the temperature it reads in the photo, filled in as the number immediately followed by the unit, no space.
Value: 60°C
